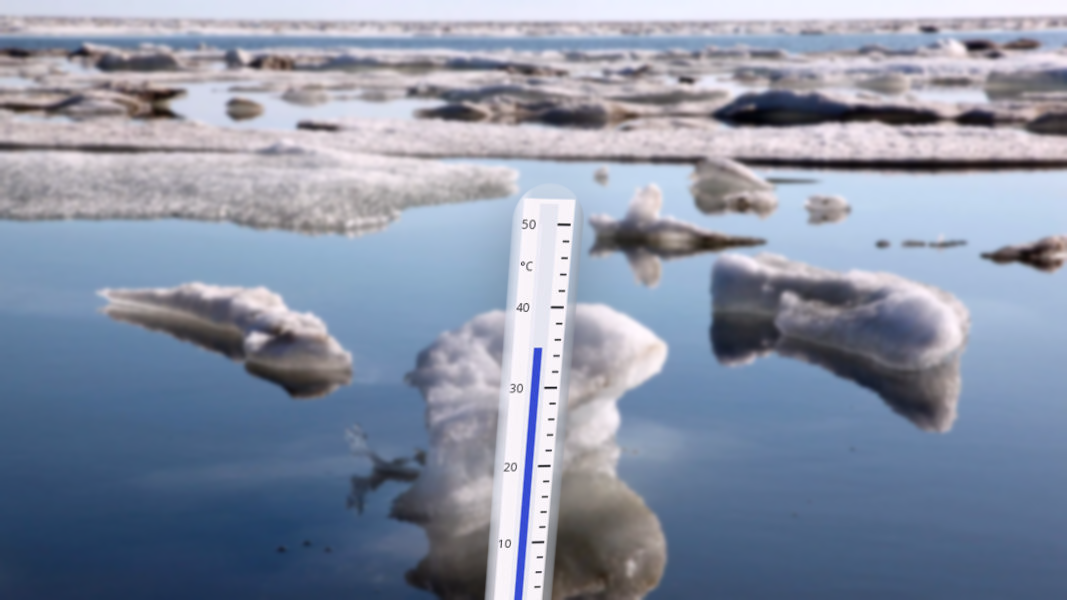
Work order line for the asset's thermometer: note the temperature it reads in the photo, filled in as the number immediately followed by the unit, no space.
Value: 35°C
